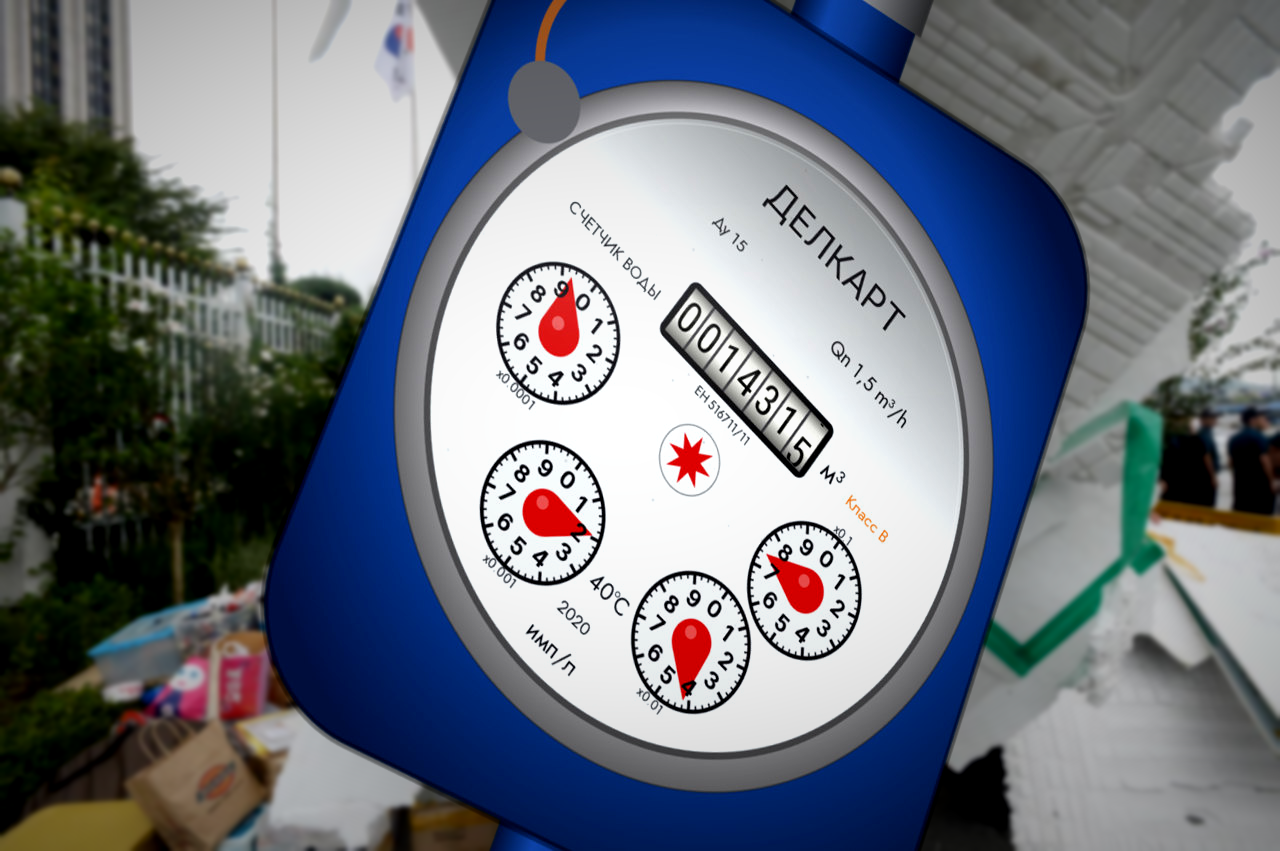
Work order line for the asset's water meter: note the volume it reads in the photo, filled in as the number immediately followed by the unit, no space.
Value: 14314.7419m³
